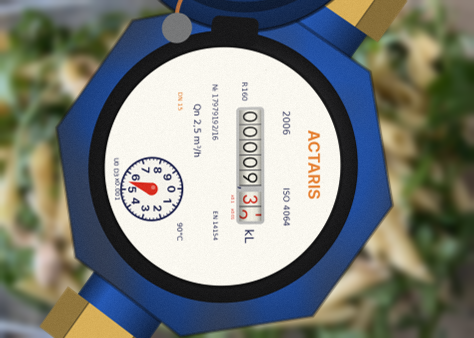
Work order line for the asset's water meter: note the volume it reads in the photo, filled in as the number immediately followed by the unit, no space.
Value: 9.315kL
